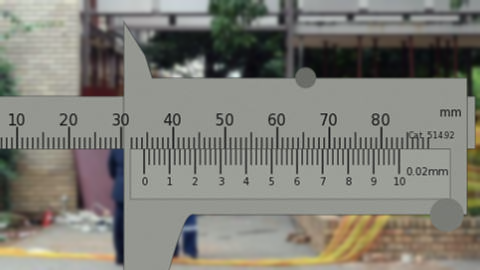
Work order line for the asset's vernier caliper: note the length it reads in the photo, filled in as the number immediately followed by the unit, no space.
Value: 34.4mm
